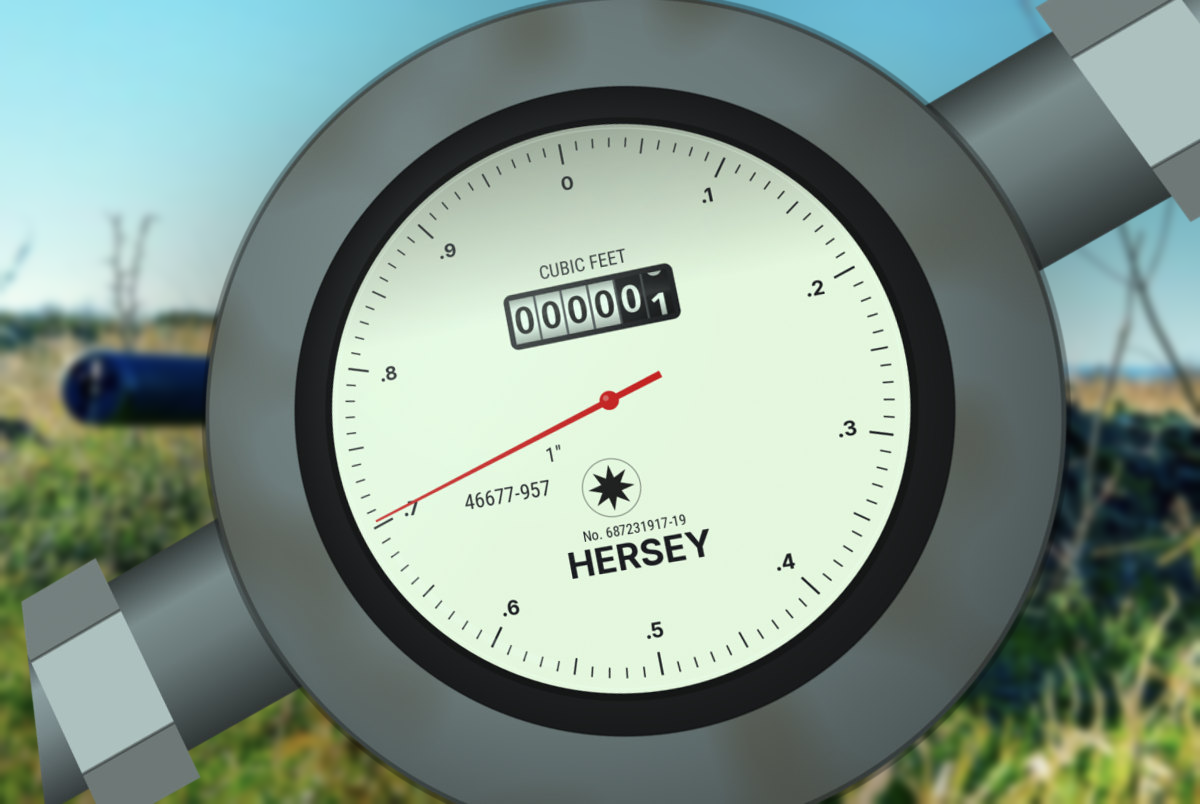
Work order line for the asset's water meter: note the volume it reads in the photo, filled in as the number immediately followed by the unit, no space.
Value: 0.70ft³
